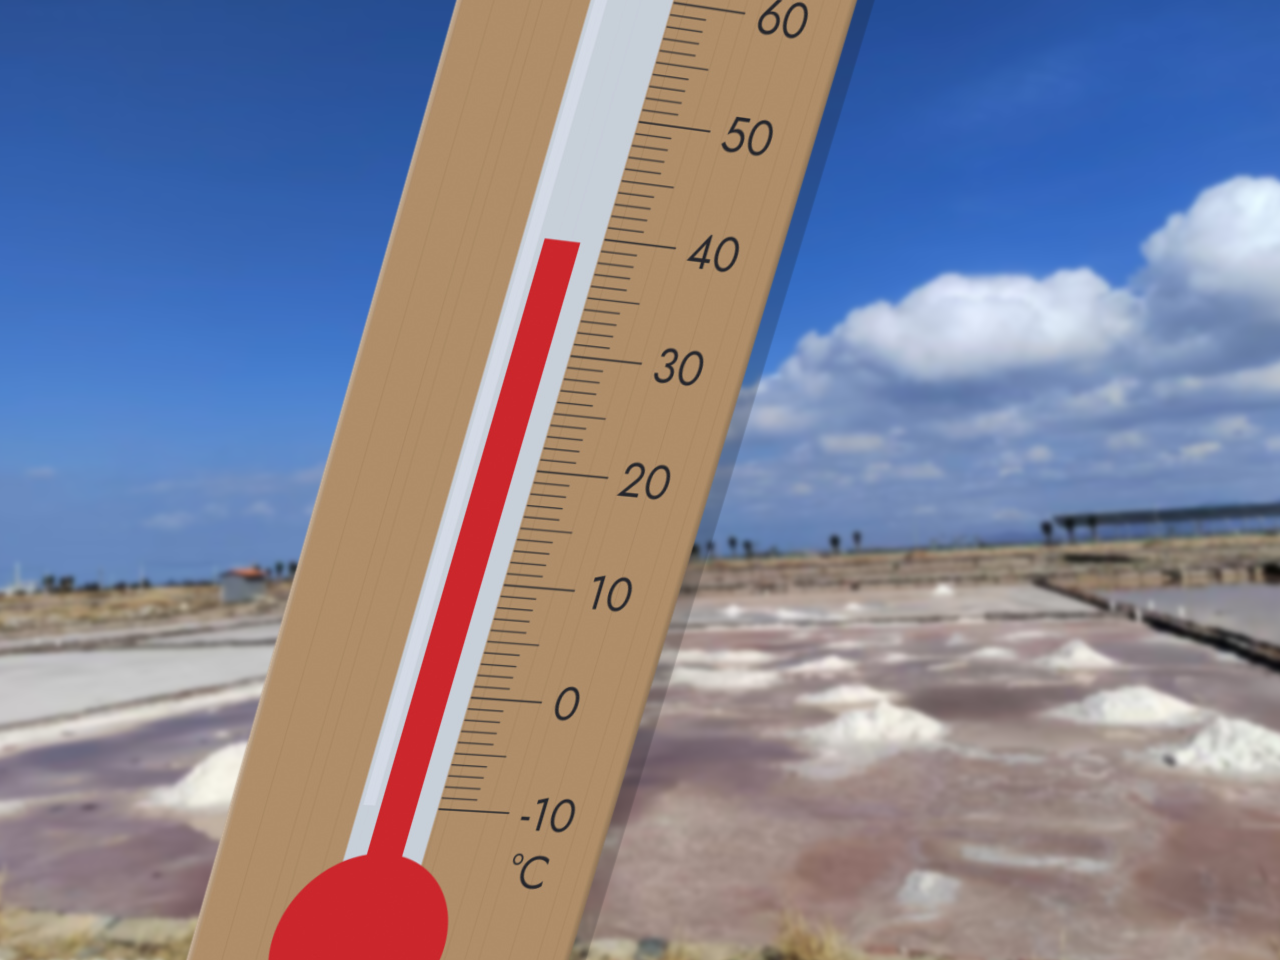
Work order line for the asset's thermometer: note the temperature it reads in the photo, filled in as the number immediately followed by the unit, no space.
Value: 39.5°C
